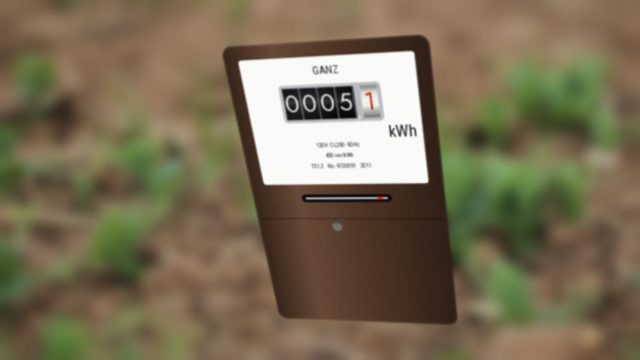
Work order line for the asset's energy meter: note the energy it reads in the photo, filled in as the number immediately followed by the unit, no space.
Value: 5.1kWh
